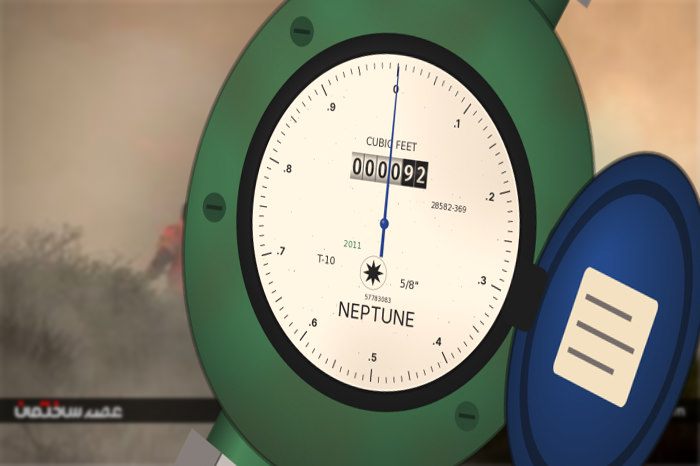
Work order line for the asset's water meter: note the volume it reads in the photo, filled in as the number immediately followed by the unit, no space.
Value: 92.00ft³
